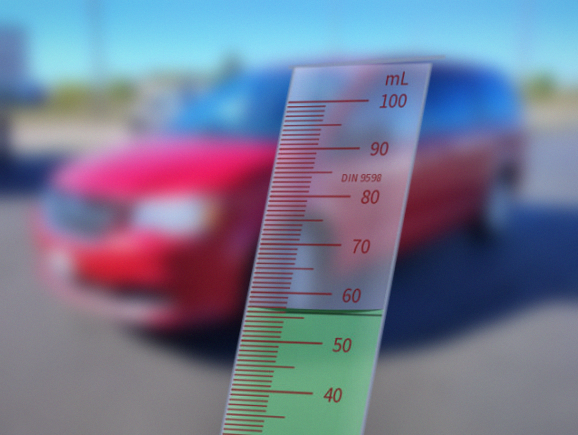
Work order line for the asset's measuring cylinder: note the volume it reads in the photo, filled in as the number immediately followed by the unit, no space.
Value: 56mL
